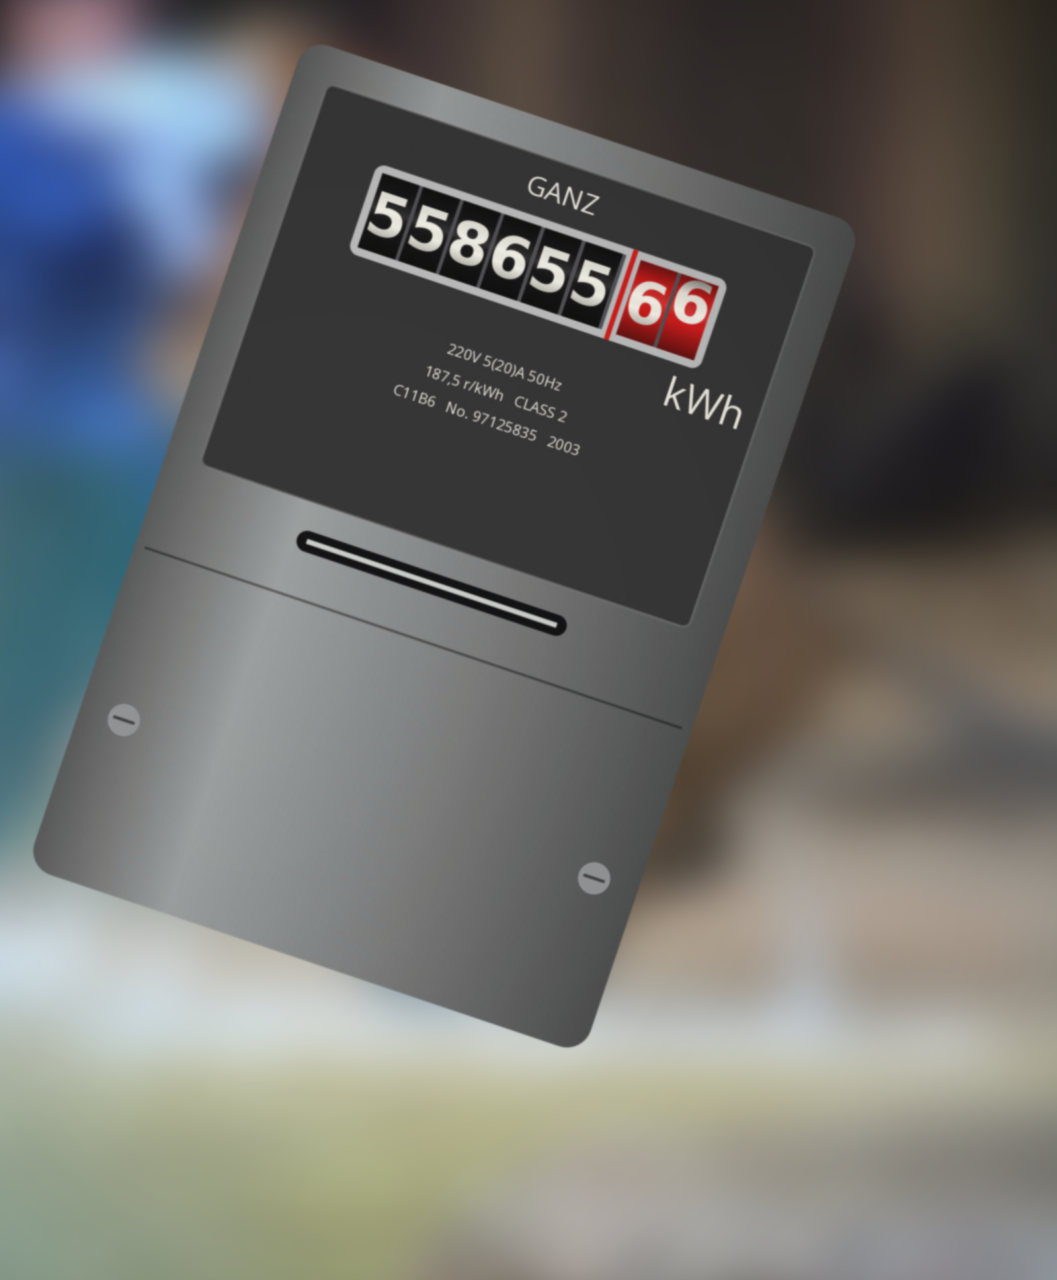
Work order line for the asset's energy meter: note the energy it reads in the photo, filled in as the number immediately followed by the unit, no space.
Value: 558655.66kWh
